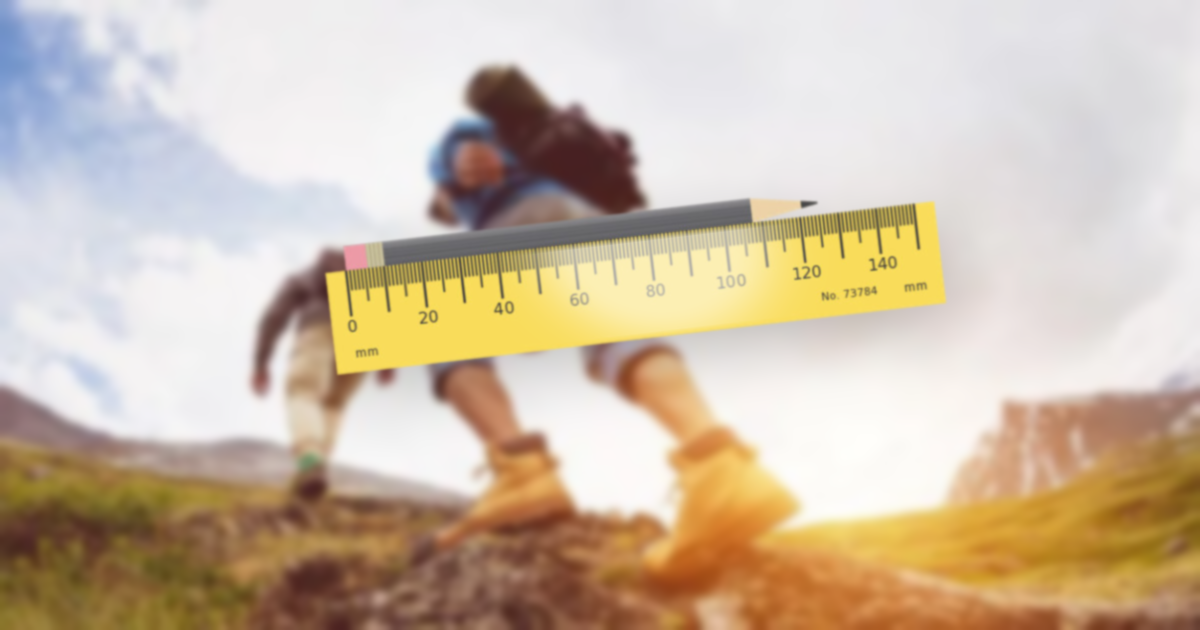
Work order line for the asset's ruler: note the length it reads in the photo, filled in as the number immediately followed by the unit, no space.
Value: 125mm
